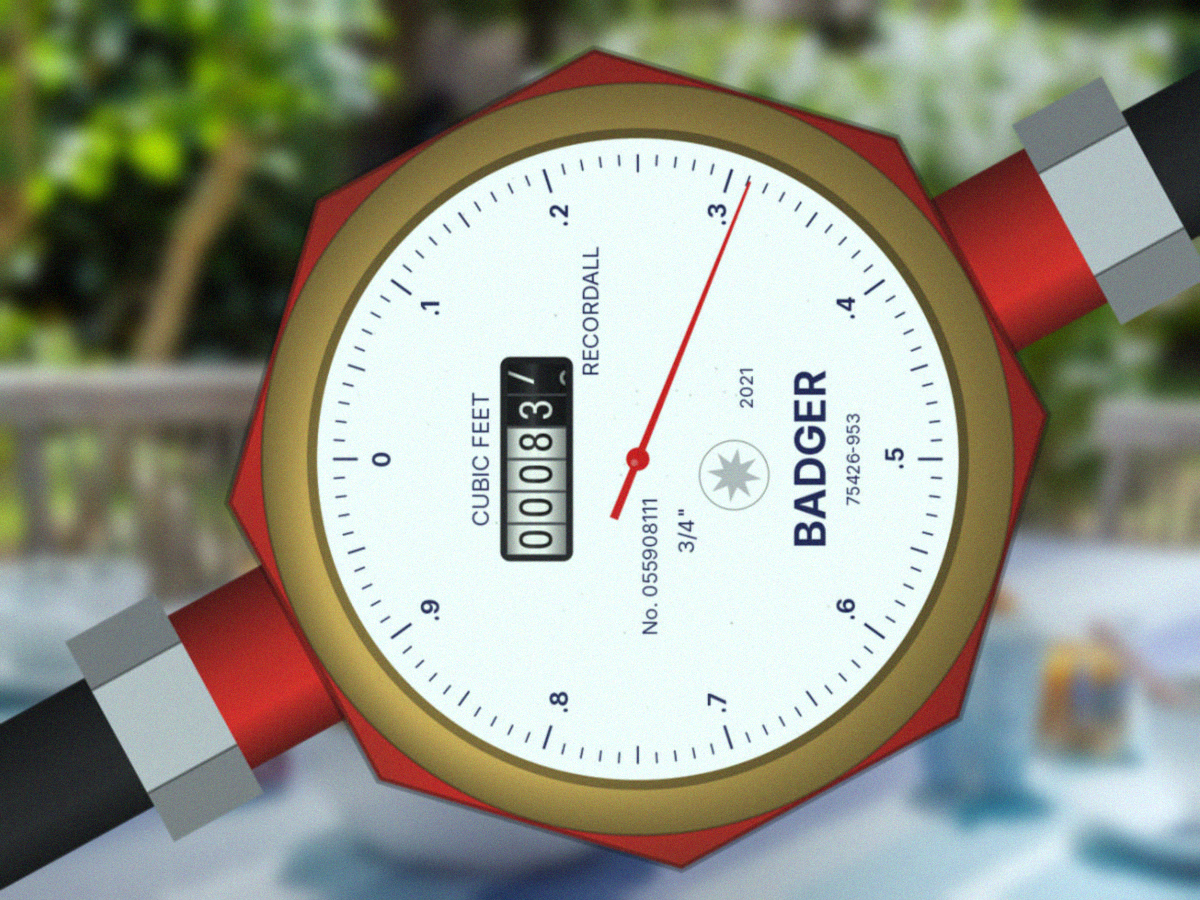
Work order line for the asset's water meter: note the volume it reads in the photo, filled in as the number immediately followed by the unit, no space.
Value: 837.31ft³
